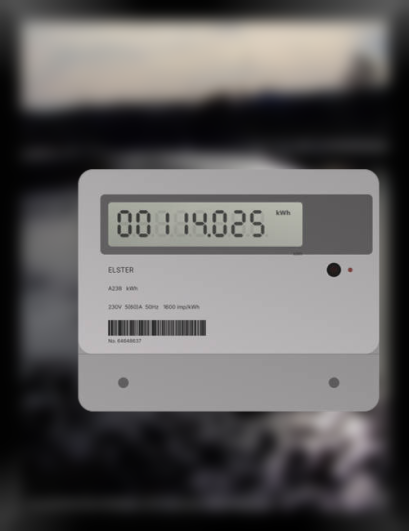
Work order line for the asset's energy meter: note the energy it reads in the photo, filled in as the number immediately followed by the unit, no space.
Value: 114.025kWh
